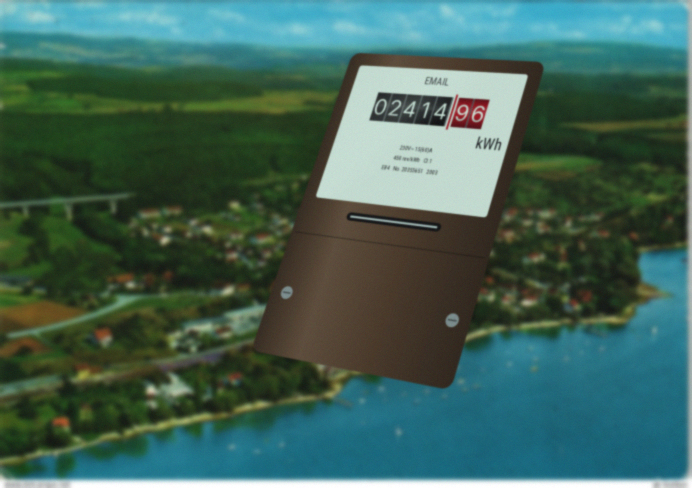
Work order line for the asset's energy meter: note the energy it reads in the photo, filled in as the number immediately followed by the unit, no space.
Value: 2414.96kWh
